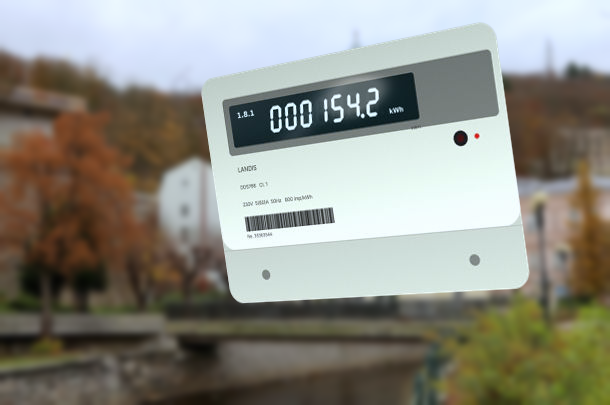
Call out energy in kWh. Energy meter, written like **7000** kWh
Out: **154.2** kWh
